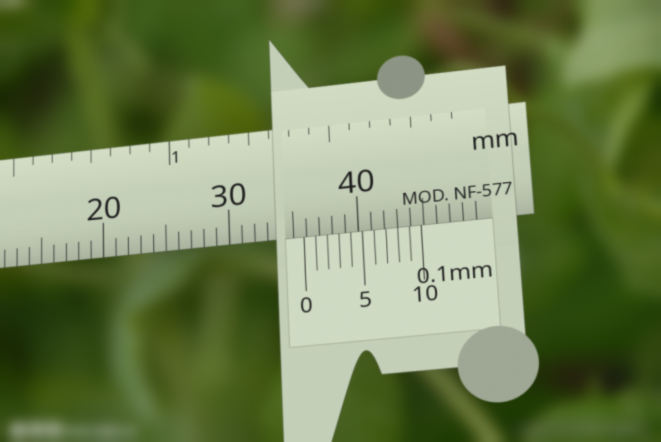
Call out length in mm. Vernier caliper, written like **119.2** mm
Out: **35.8** mm
